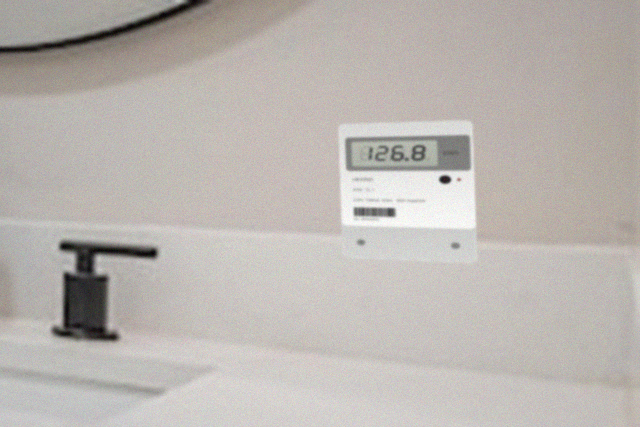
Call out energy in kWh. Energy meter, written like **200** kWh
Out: **126.8** kWh
